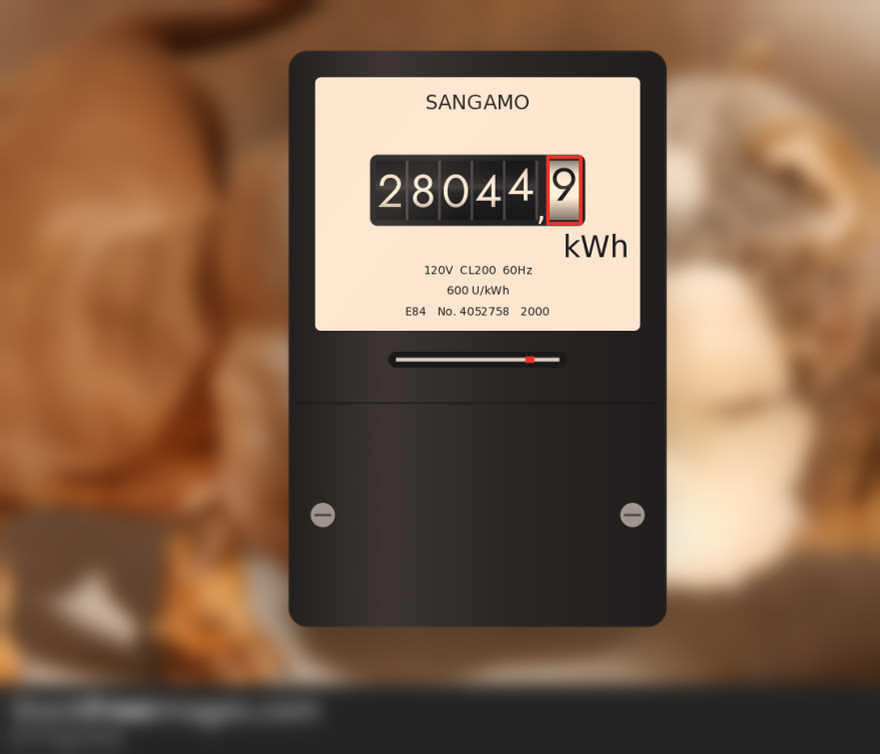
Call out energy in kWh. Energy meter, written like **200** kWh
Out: **28044.9** kWh
